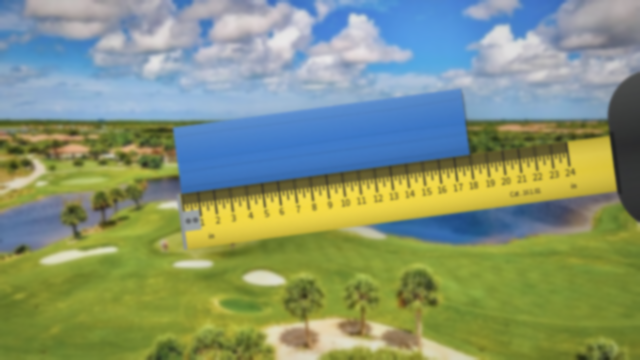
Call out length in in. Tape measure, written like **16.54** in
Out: **18** in
